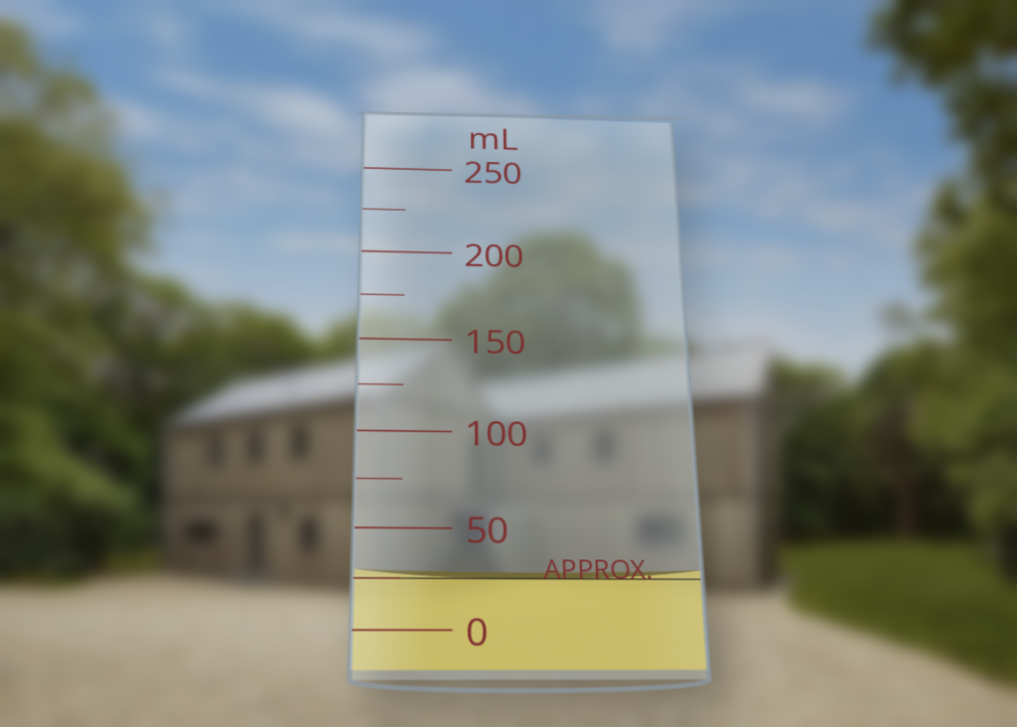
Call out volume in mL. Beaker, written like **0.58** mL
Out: **25** mL
